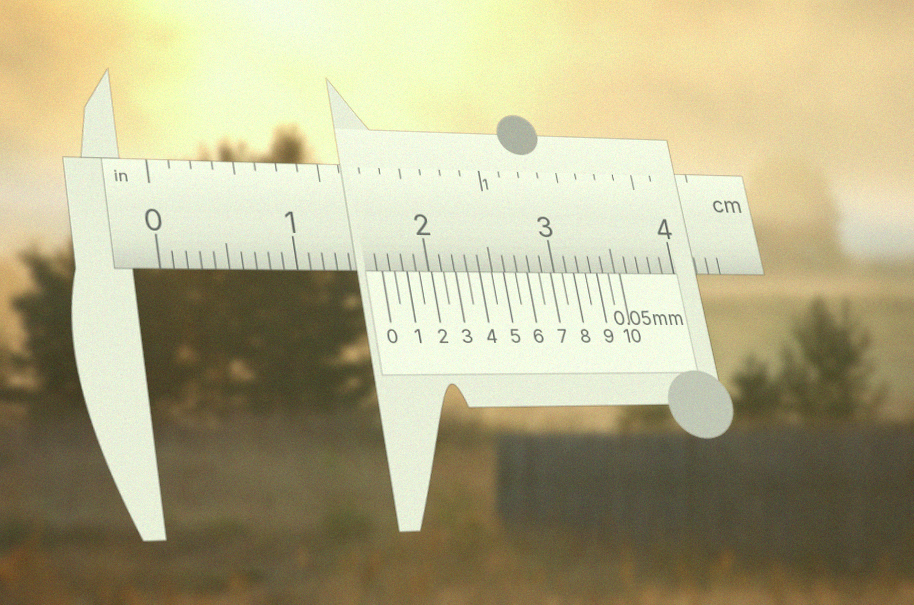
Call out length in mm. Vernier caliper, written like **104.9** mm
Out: **16.4** mm
